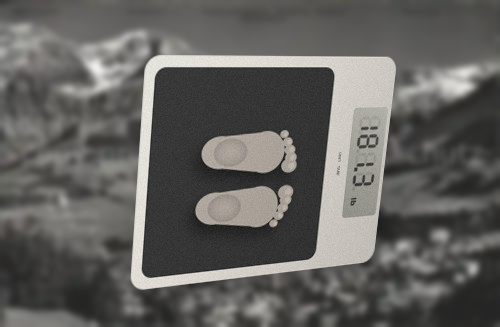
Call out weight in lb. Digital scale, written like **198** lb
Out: **181.3** lb
